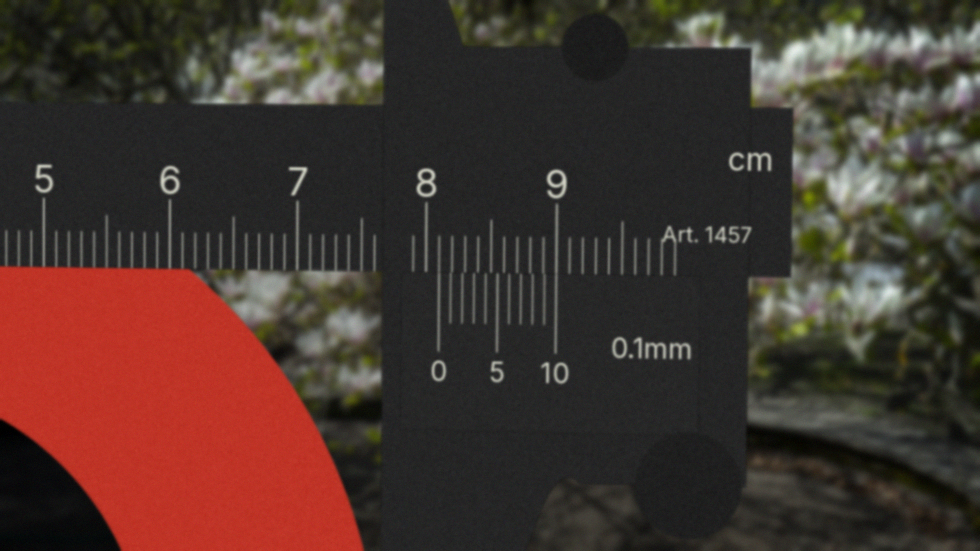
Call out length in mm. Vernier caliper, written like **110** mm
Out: **81.0** mm
